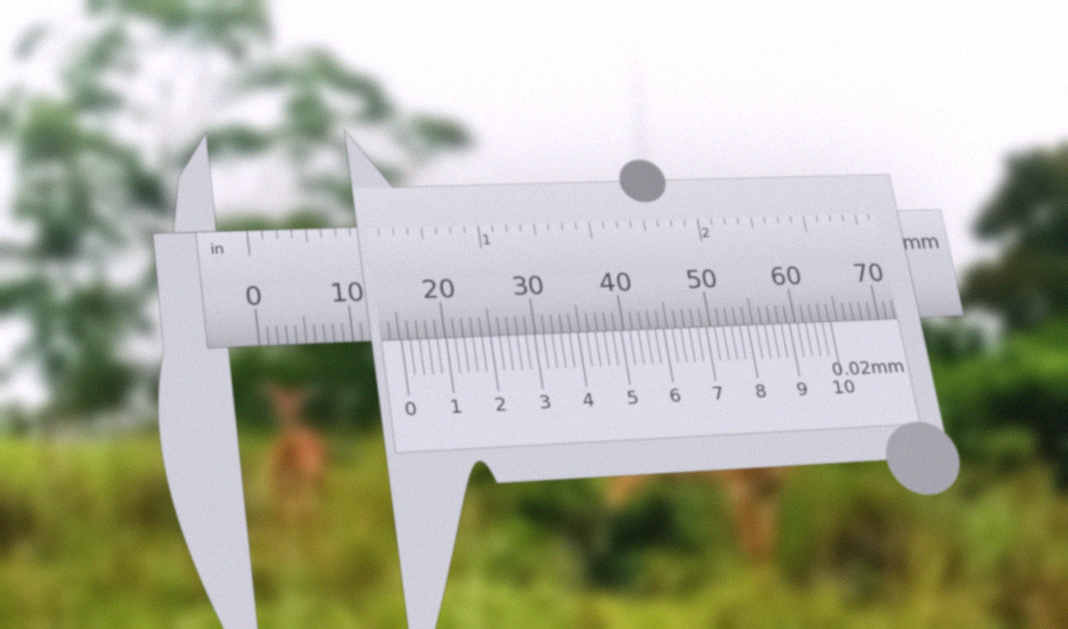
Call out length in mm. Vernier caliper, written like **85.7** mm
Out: **15.2** mm
